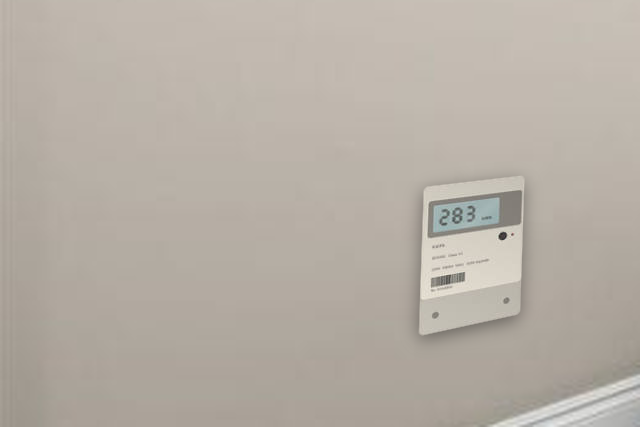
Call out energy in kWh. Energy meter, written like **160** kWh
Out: **283** kWh
